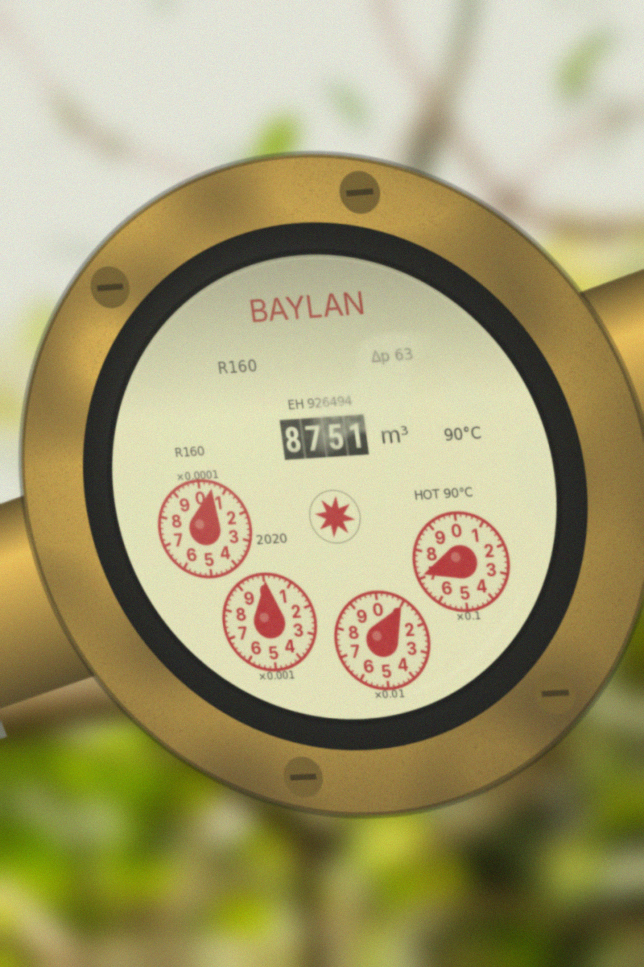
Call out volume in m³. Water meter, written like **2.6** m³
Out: **8751.7100** m³
